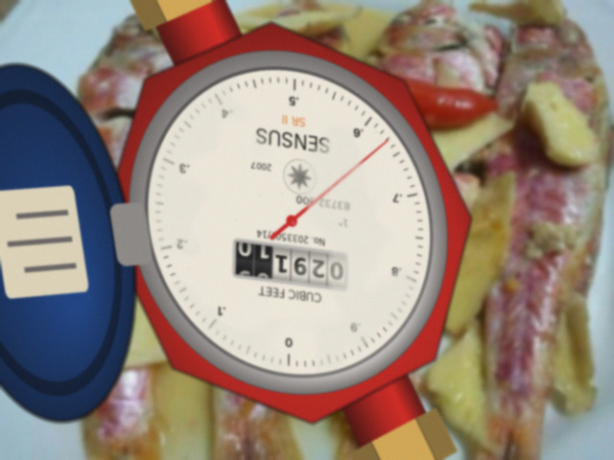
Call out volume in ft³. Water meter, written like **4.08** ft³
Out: **29109.63** ft³
